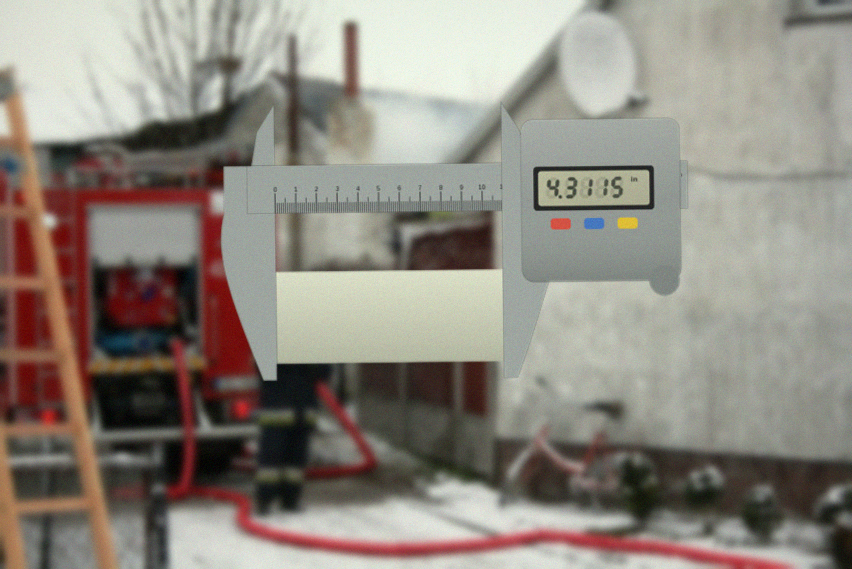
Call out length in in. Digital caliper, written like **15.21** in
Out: **4.3115** in
